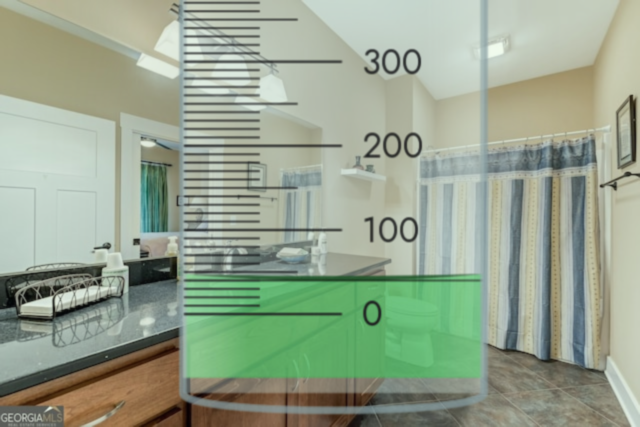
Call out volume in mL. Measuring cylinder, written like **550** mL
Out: **40** mL
